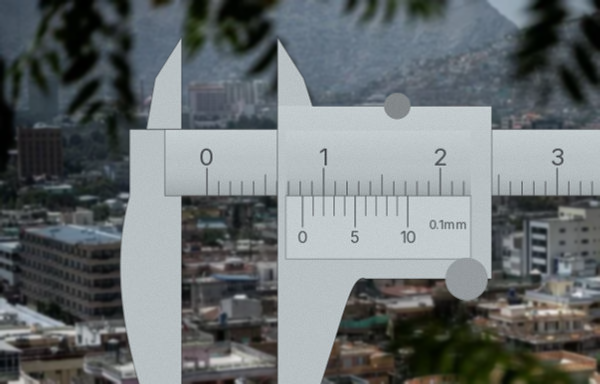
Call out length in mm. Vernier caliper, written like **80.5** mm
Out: **8.2** mm
